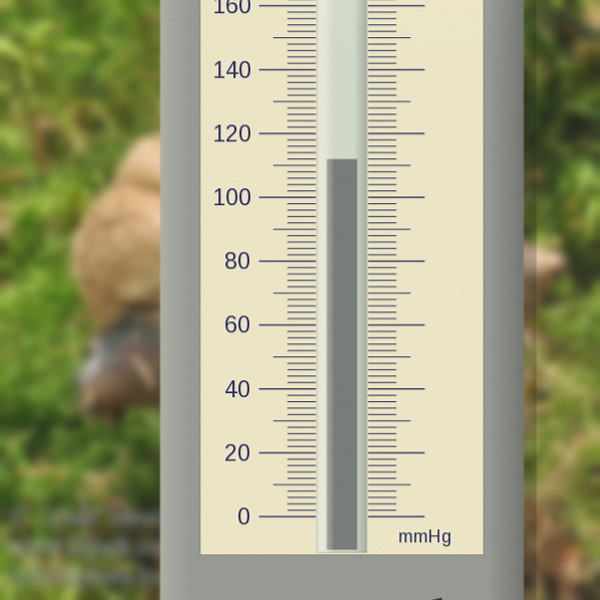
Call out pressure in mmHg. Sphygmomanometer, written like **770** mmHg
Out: **112** mmHg
